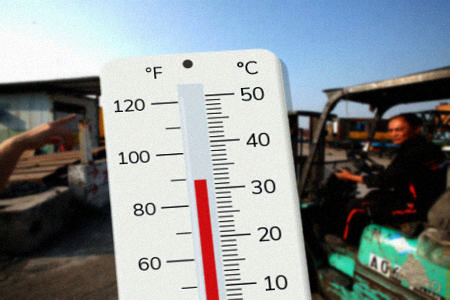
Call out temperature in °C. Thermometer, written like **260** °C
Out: **32** °C
